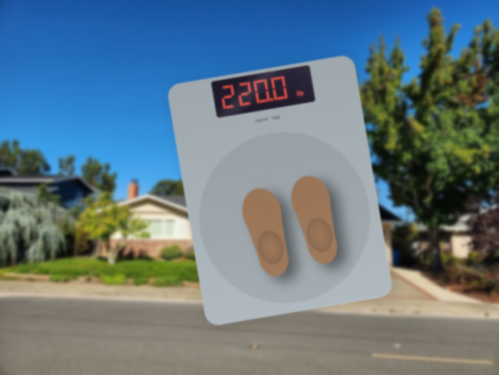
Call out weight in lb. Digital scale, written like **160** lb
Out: **220.0** lb
